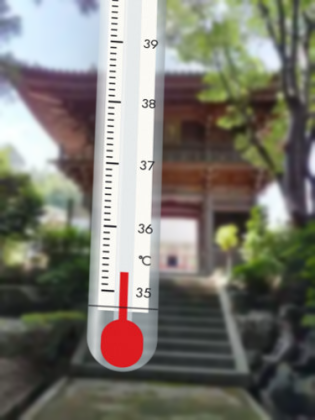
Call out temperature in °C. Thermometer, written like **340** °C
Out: **35.3** °C
